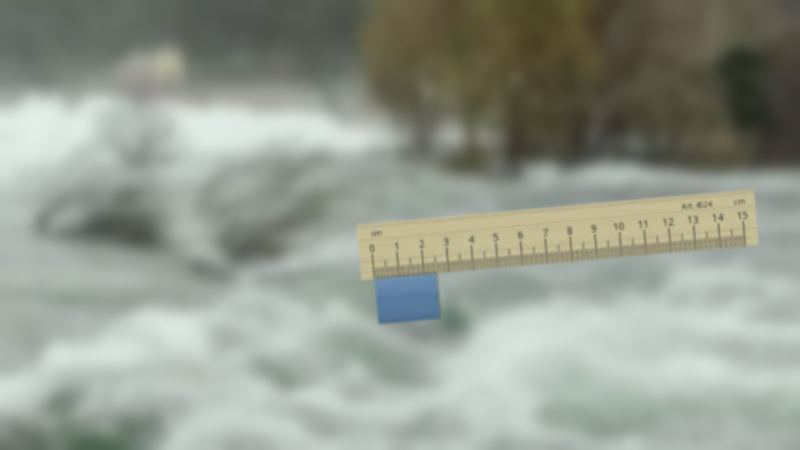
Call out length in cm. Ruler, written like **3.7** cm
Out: **2.5** cm
